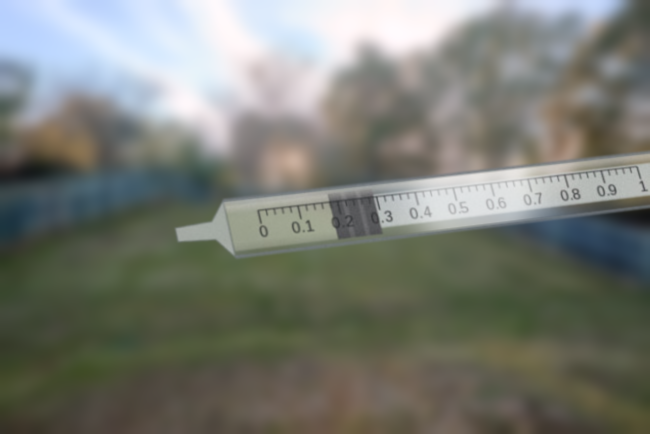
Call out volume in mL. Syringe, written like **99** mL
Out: **0.18** mL
